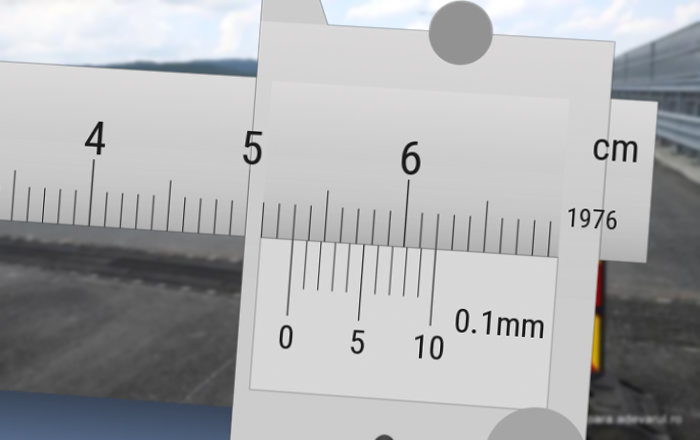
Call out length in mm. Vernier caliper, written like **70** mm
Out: **53.0** mm
